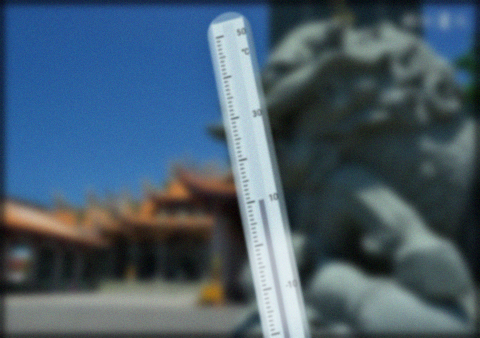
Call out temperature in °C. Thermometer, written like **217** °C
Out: **10** °C
